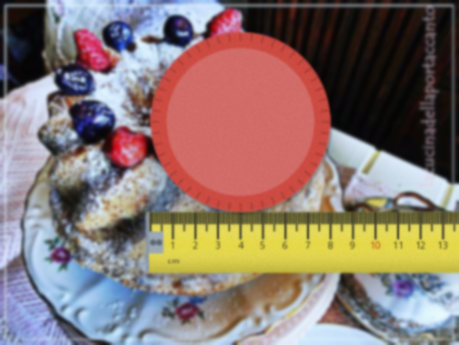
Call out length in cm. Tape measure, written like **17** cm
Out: **8** cm
